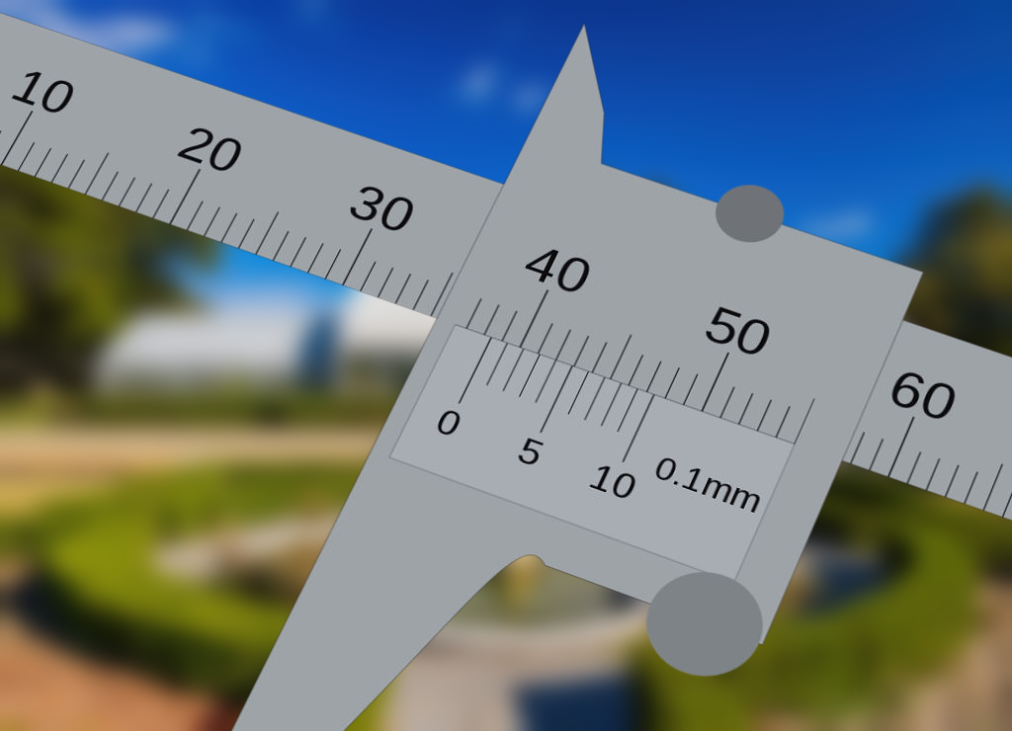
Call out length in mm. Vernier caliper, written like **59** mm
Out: **38.4** mm
